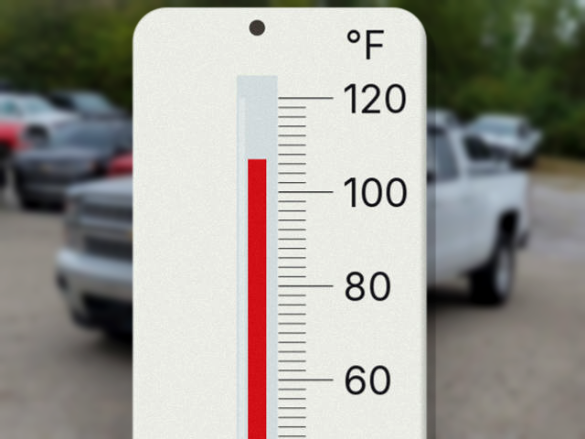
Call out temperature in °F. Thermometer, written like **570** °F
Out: **107** °F
